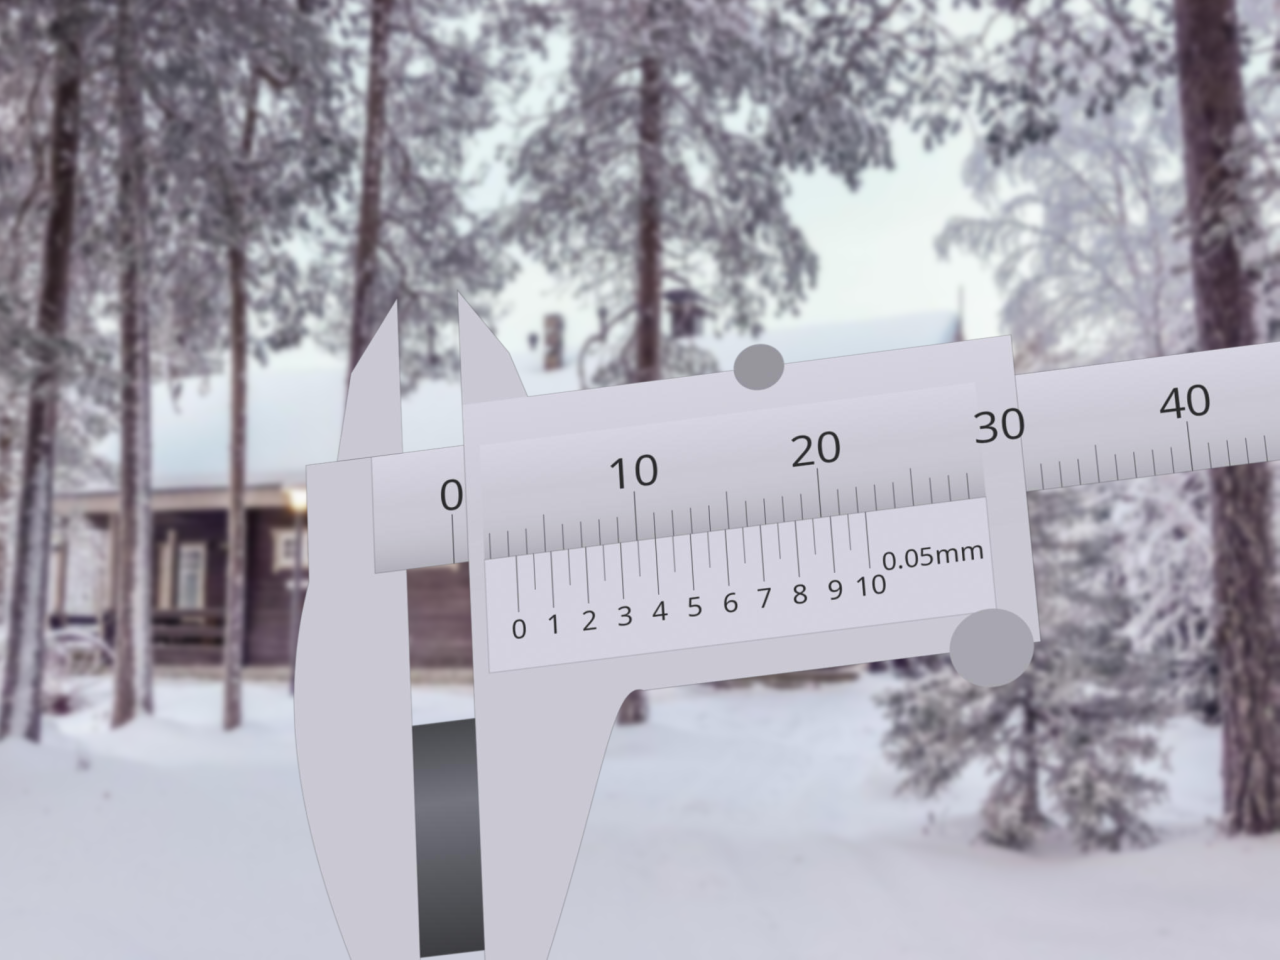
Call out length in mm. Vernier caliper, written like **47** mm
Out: **3.4** mm
